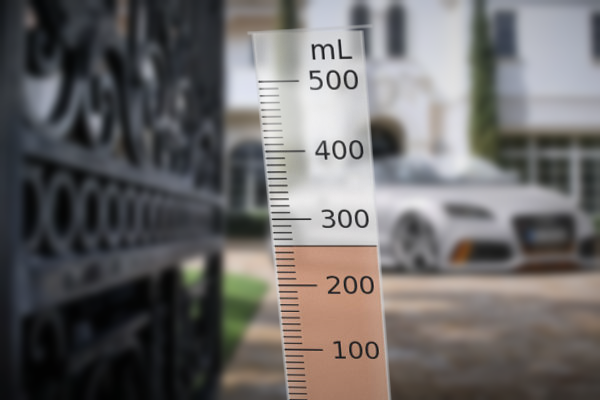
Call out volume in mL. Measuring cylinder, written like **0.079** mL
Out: **260** mL
